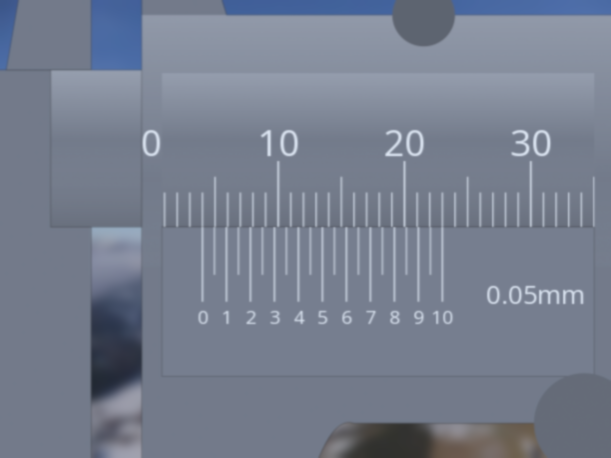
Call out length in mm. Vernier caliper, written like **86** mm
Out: **4.0** mm
